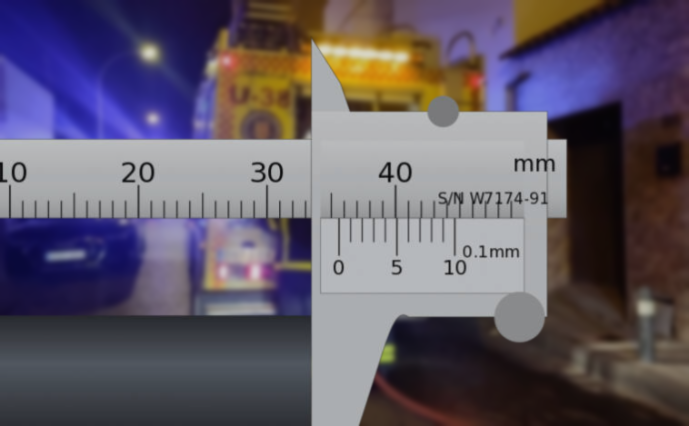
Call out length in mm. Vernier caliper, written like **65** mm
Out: **35.6** mm
